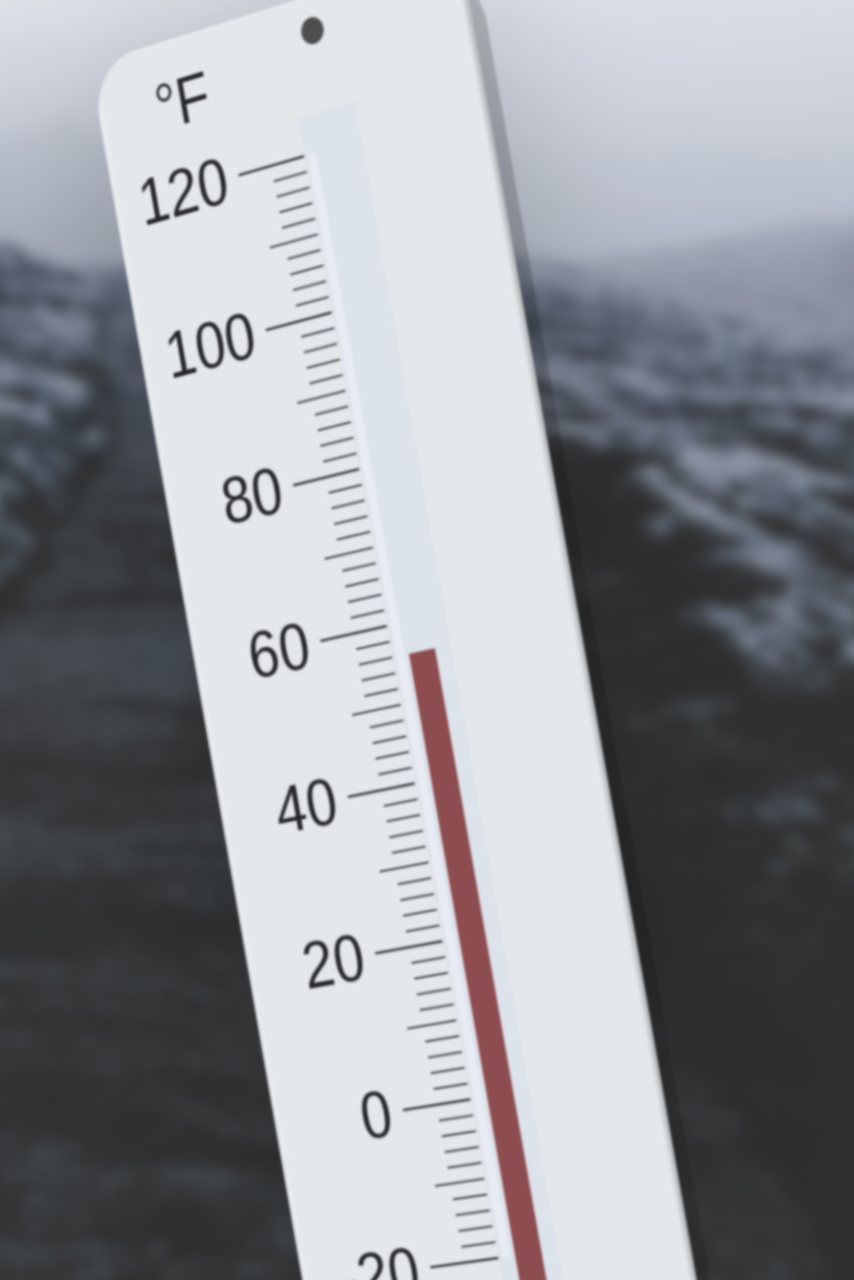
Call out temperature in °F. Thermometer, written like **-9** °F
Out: **56** °F
